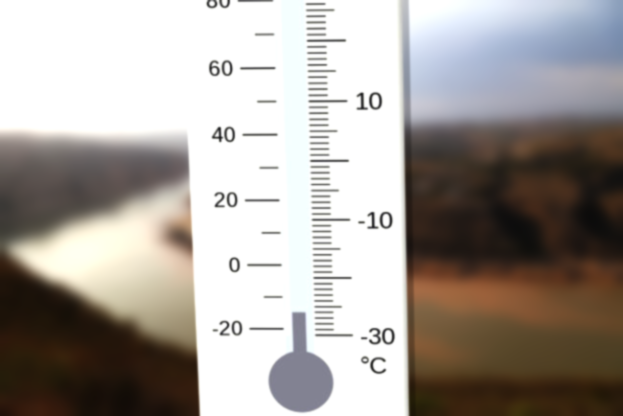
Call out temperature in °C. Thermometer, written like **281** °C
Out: **-26** °C
